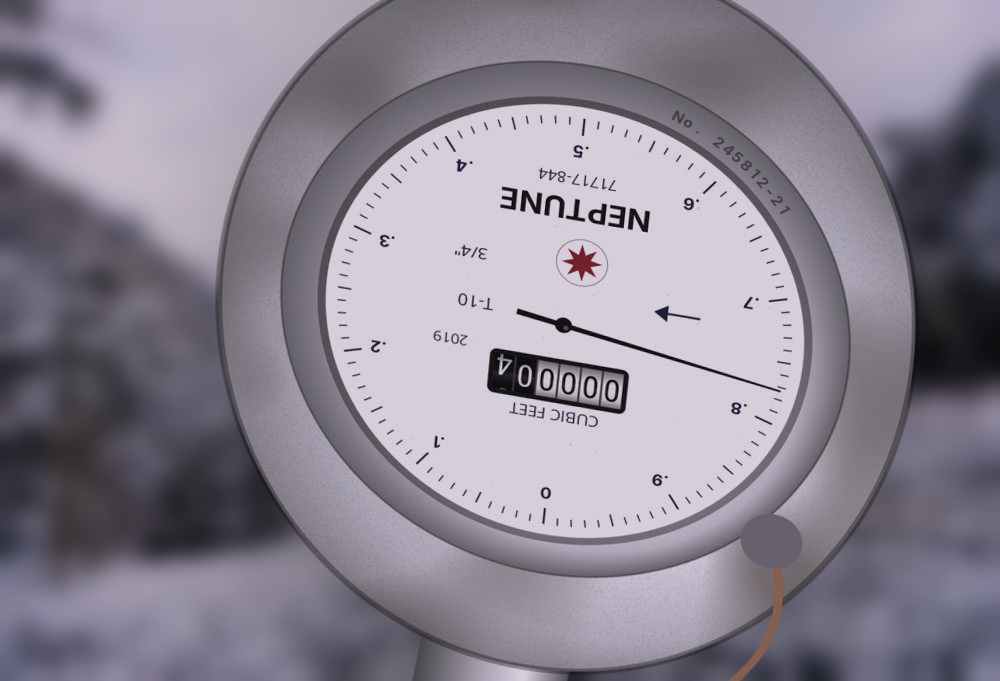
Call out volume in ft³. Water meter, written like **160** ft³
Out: **3.77** ft³
